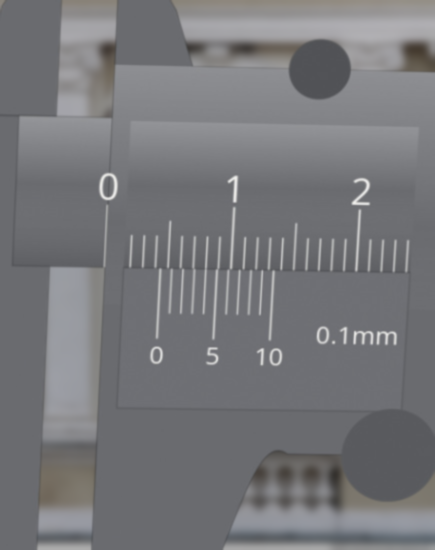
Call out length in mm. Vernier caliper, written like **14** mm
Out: **4.4** mm
